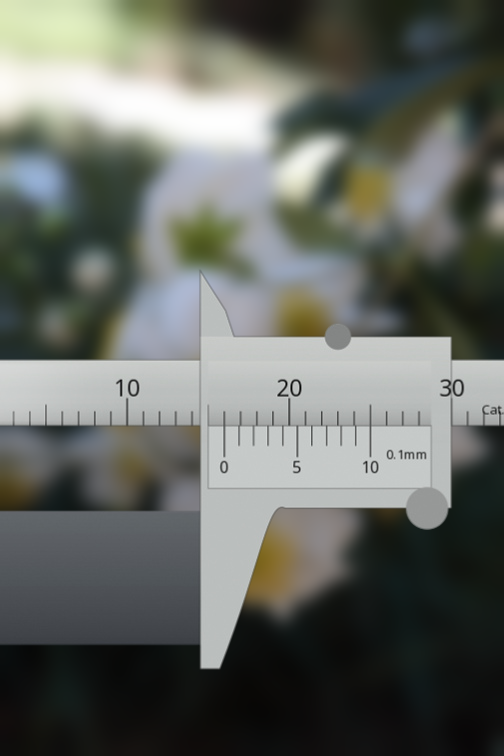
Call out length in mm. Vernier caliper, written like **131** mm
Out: **16.0** mm
